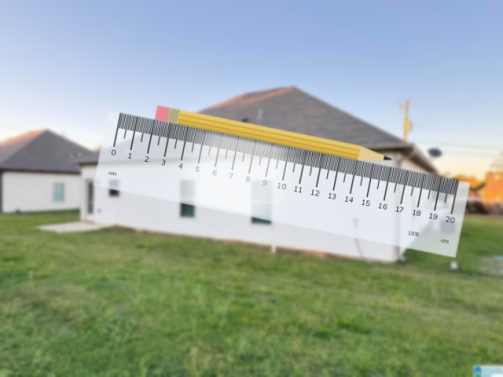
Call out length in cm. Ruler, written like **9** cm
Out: **14** cm
